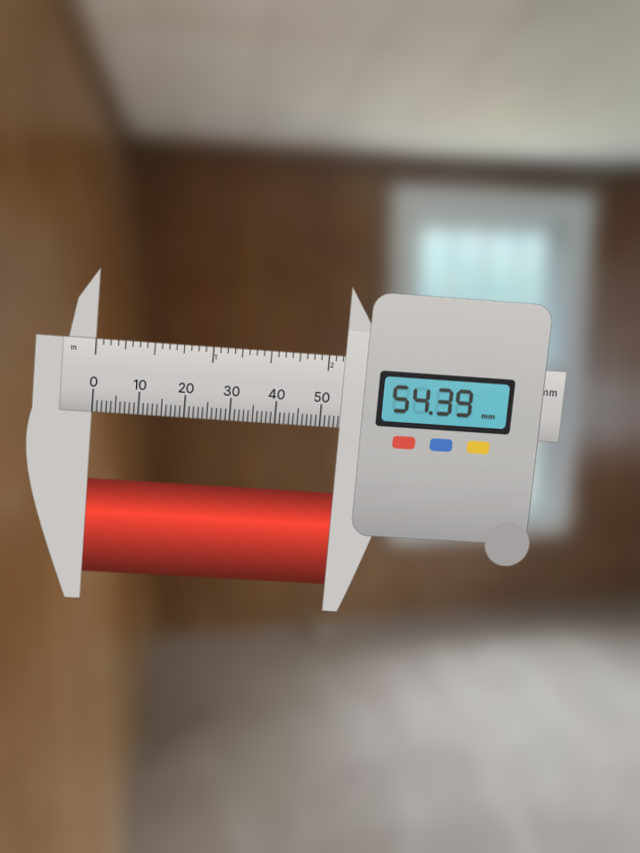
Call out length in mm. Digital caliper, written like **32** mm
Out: **54.39** mm
